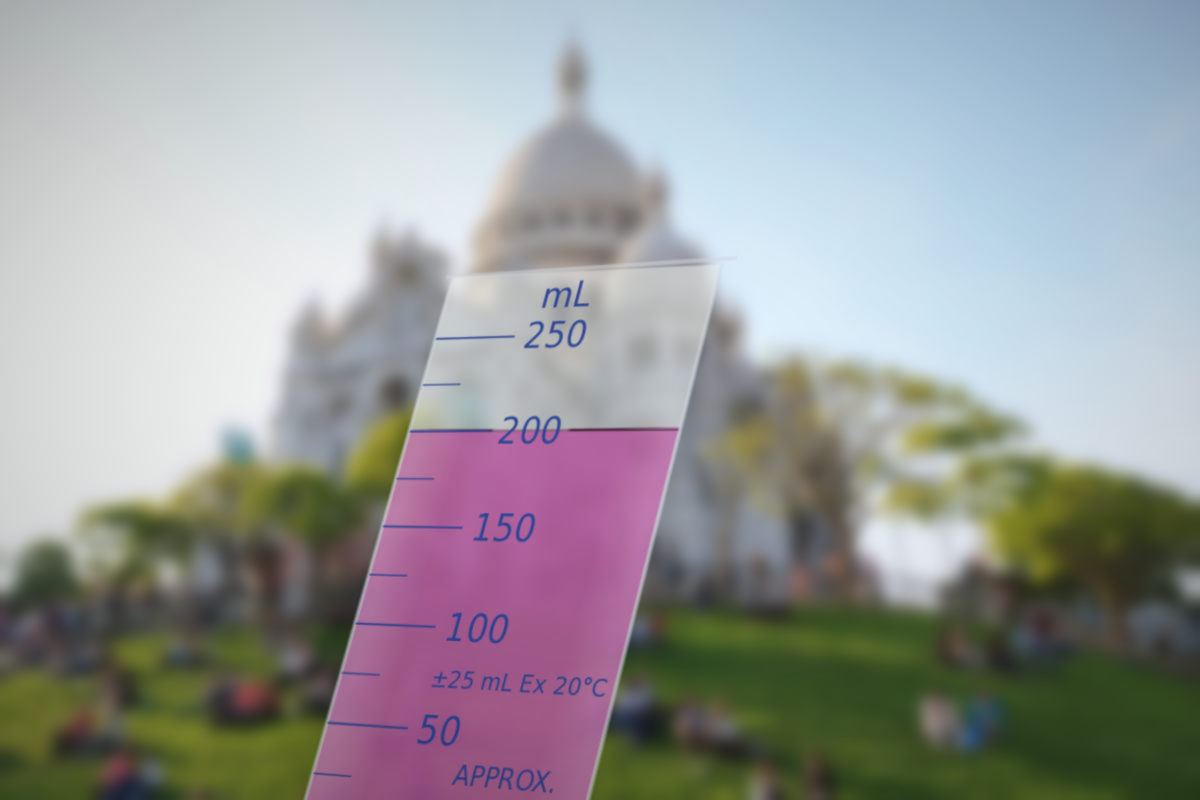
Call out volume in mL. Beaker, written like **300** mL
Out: **200** mL
